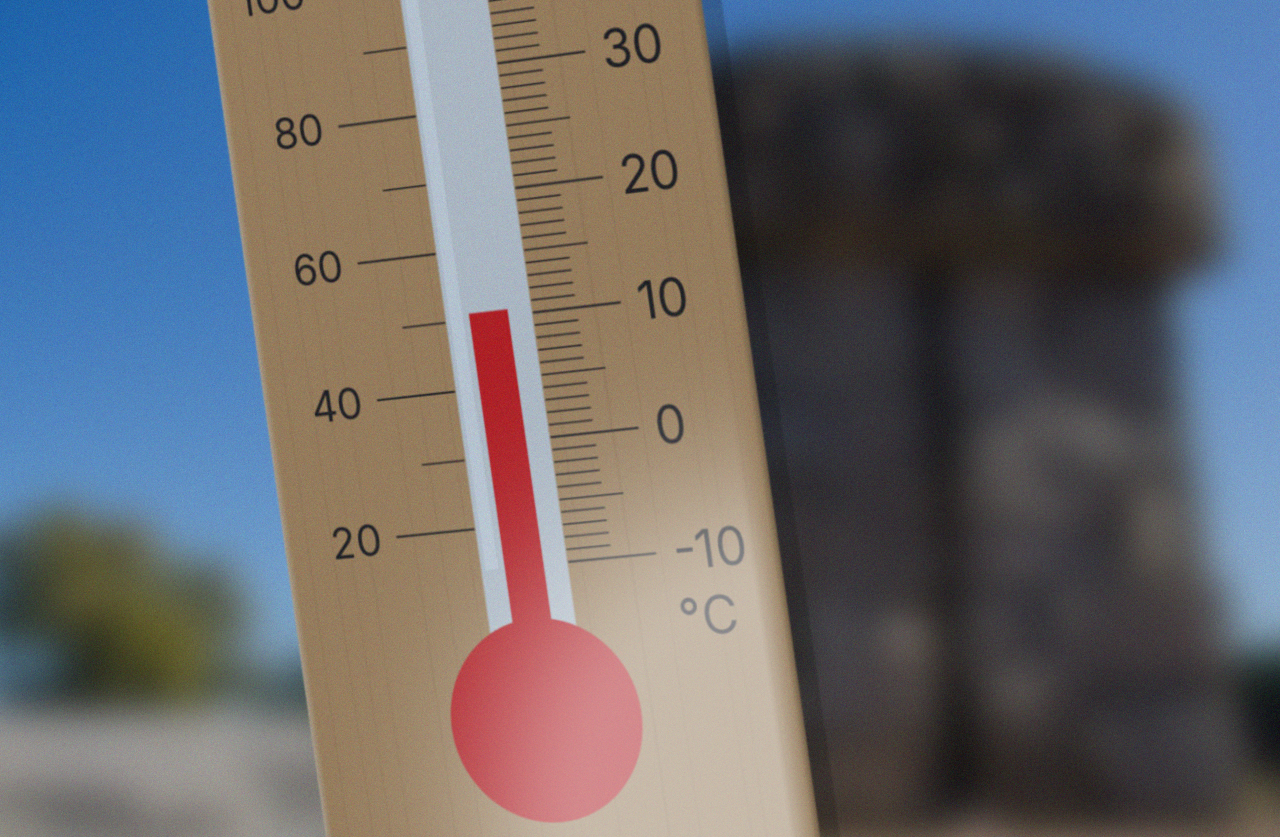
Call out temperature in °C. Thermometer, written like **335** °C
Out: **10.5** °C
